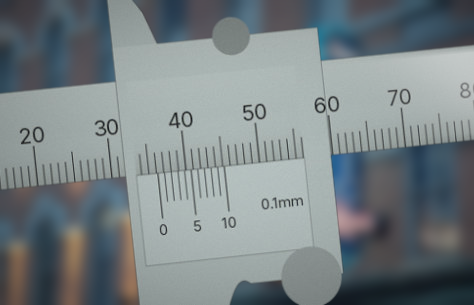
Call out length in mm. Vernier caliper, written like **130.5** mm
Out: **36.2** mm
